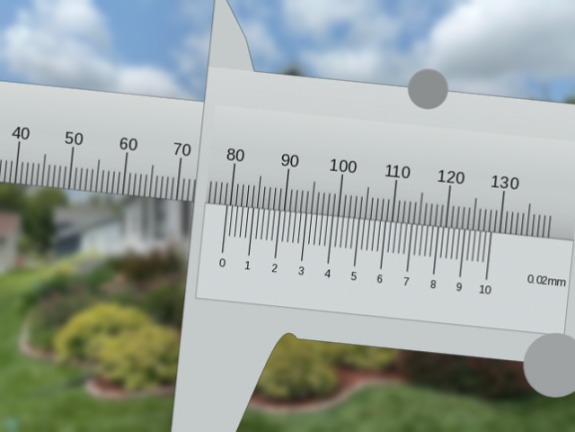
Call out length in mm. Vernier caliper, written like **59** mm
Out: **79.4** mm
